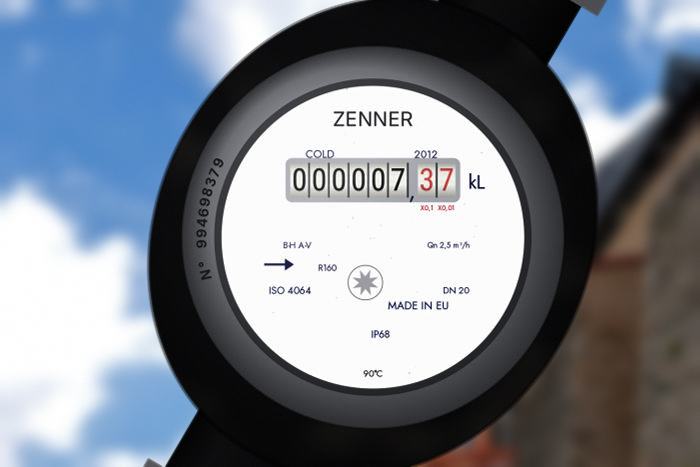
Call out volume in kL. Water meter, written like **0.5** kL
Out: **7.37** kL
